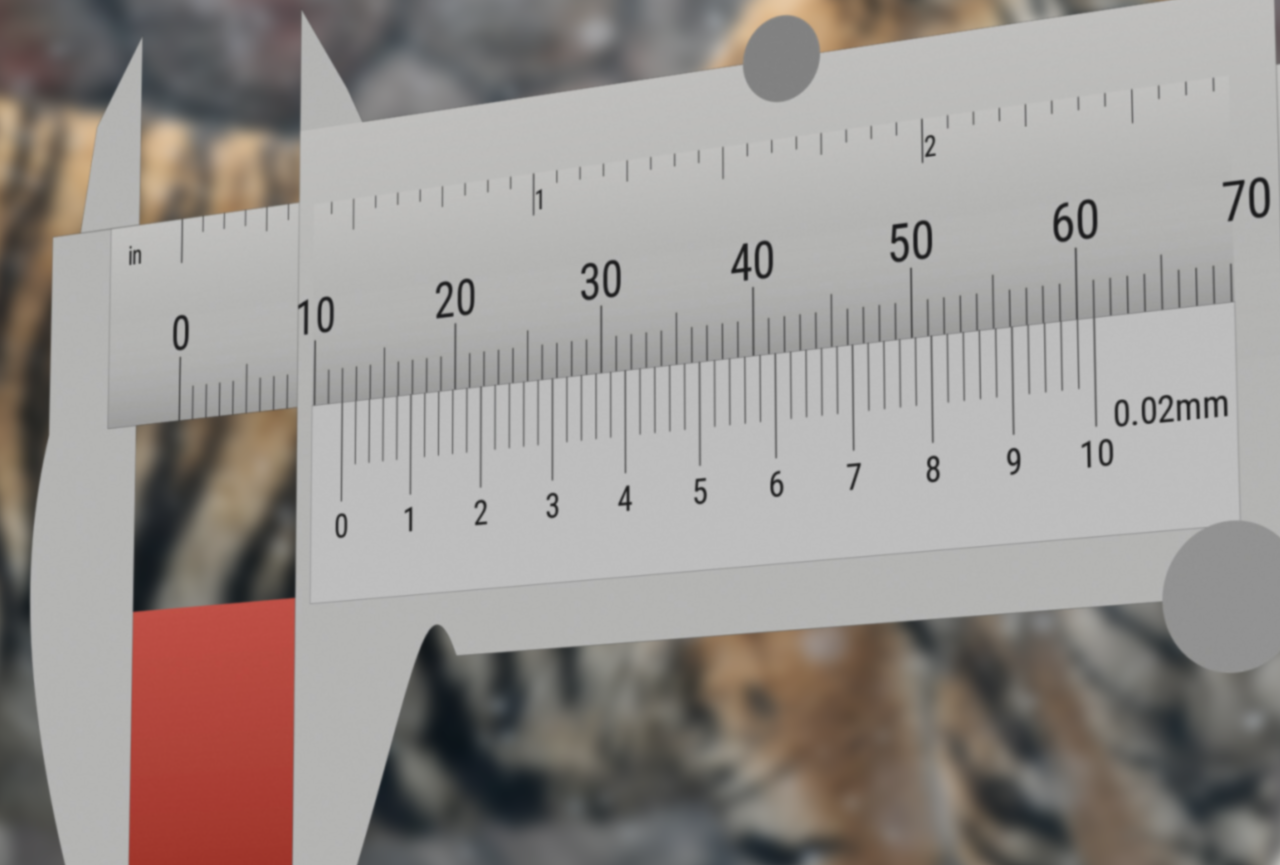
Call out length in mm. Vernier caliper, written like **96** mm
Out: **12.0** mm
